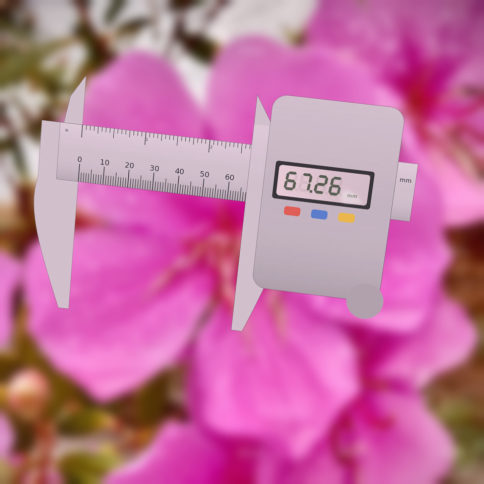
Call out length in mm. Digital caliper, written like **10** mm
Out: **67.26** mm
